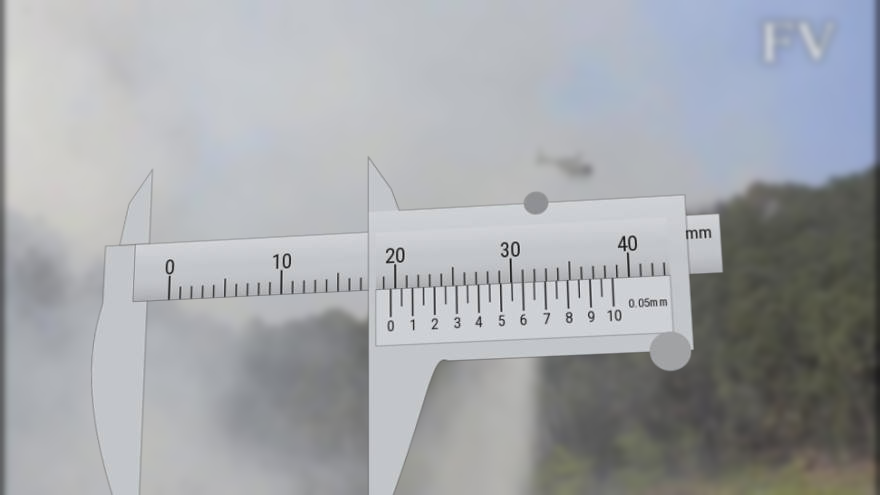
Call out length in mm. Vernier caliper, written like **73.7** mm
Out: **19.6** mm
